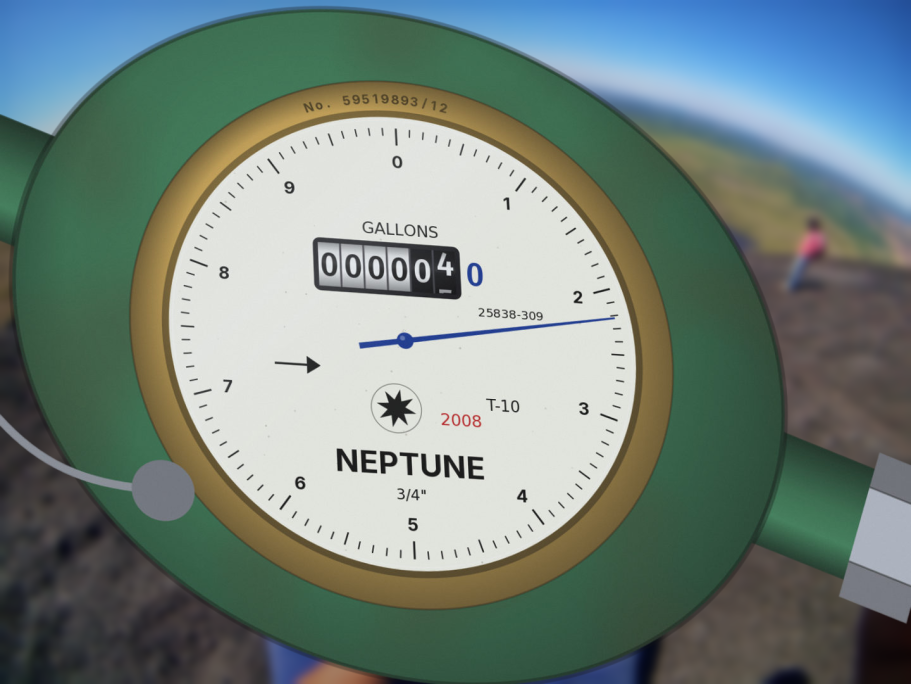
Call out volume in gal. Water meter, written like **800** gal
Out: **42.2** gal
